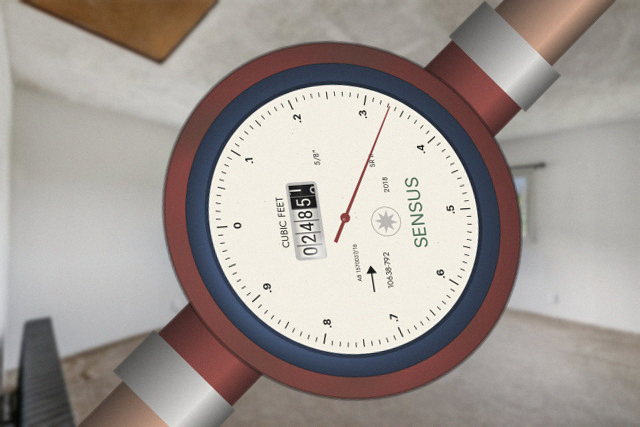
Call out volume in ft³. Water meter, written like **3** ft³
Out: **24851.33** ft³
